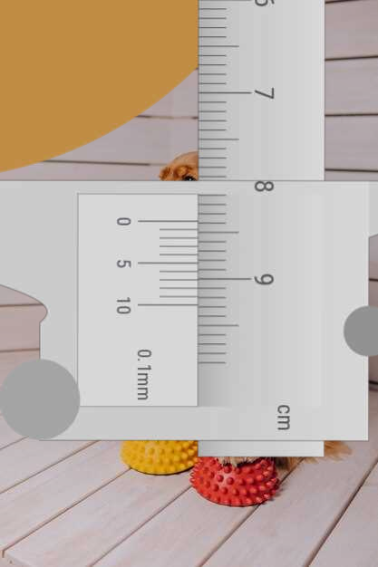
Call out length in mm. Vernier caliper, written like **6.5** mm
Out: **83.8** mm
